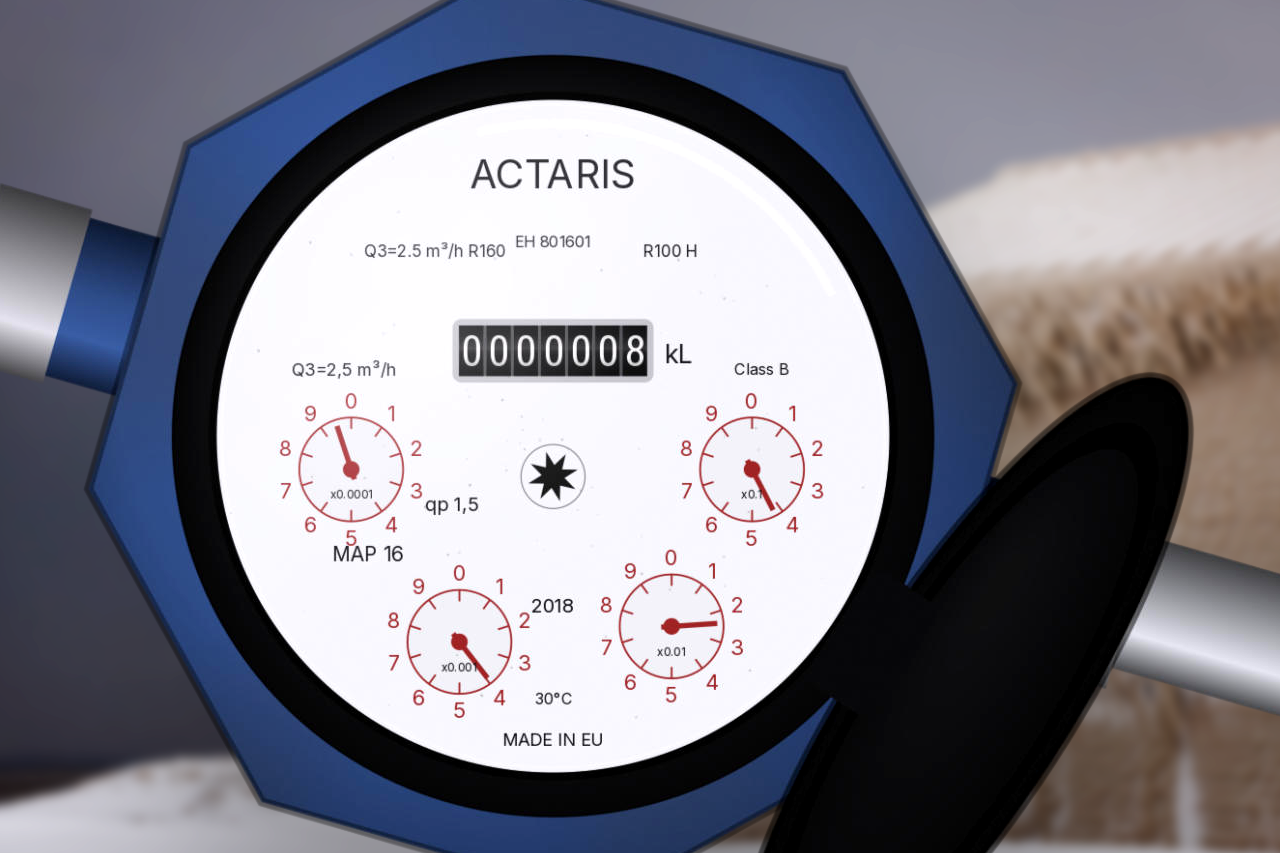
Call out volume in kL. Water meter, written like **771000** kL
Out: **8.4239** kL
